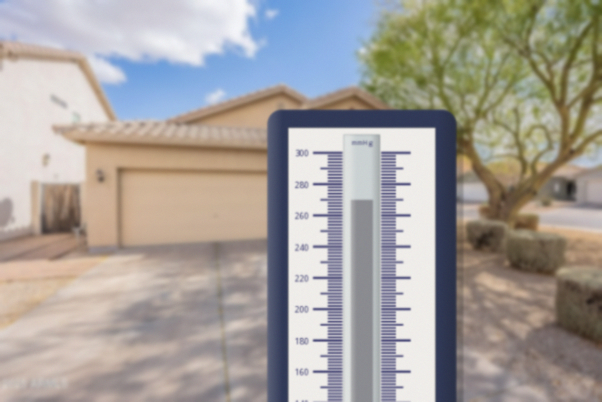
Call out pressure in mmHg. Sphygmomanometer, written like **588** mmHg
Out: **270** mmHg
